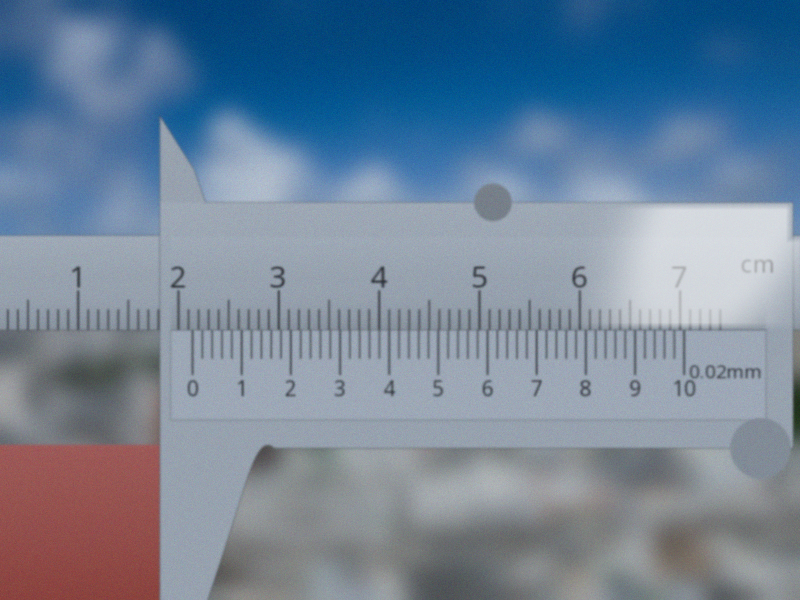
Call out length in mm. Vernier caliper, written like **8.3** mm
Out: **21.4** mm
